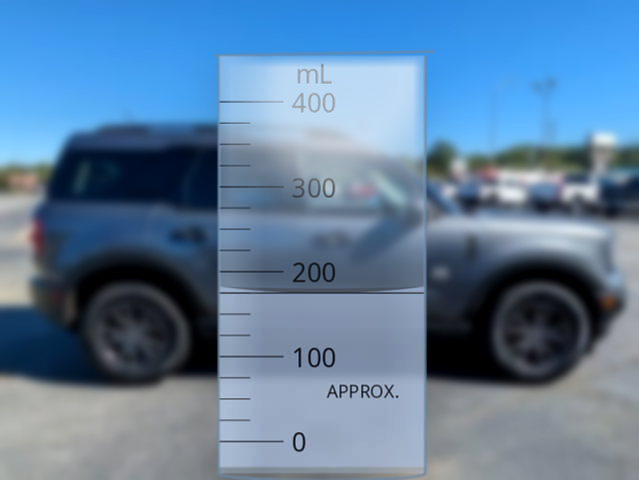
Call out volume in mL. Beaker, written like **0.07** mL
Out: **175** mL
